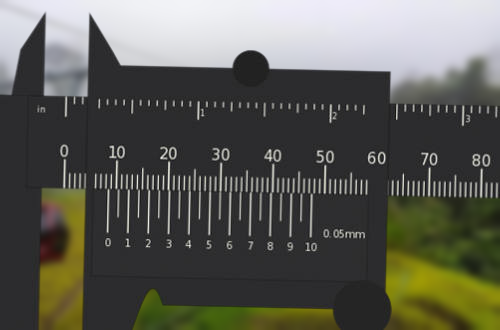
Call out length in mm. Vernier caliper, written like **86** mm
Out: **8.5** mm
